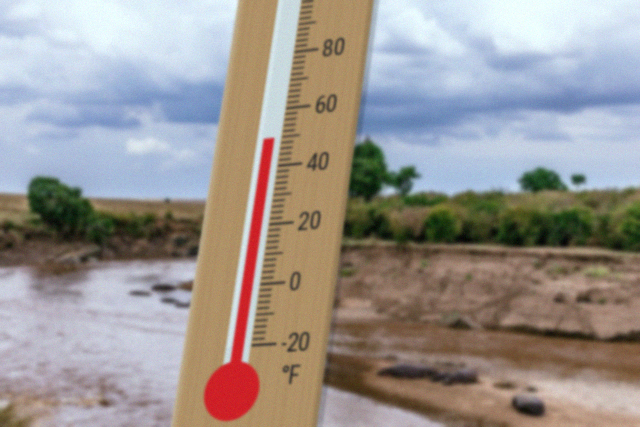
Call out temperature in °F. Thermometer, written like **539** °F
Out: **50** °F
